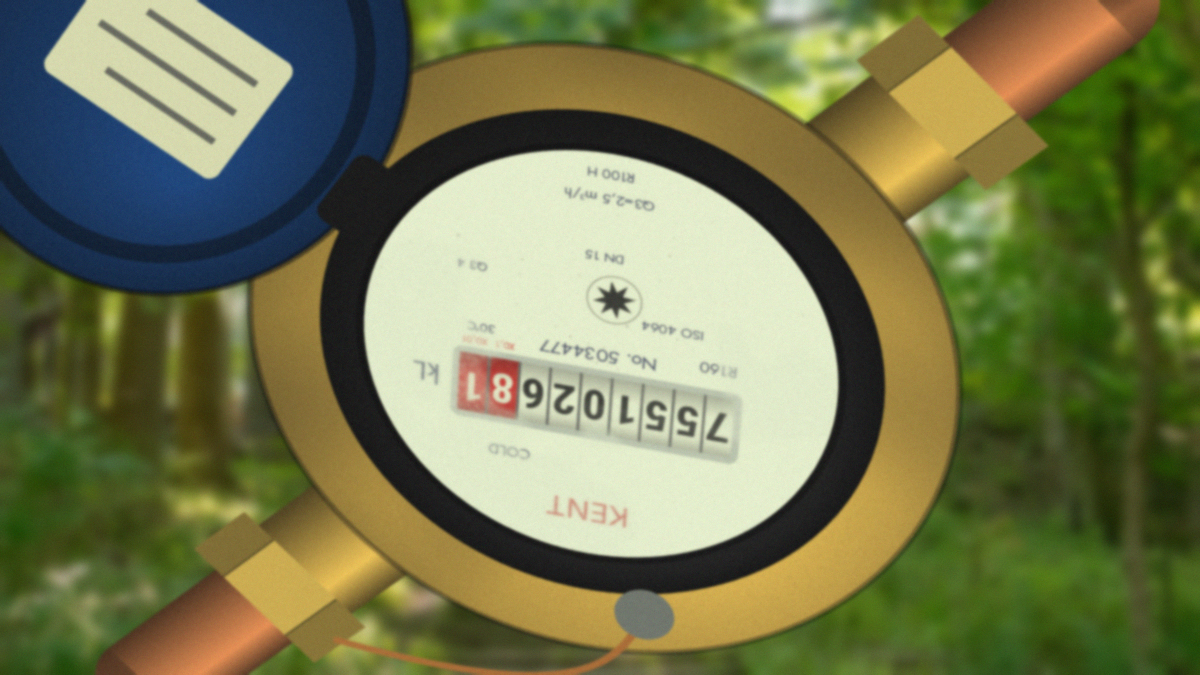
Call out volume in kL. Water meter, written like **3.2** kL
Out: **7551026.81** kL
